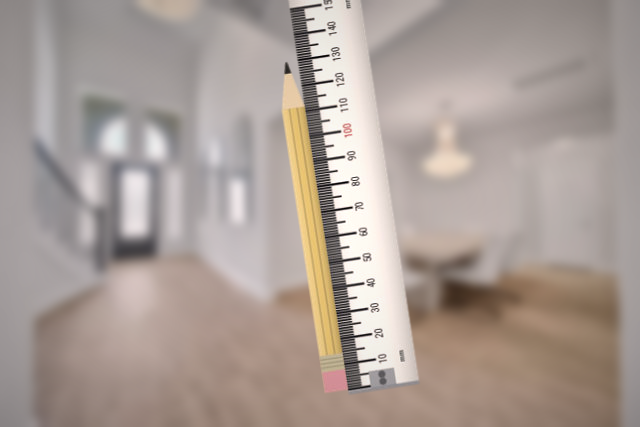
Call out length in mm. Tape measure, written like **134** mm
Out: **130** mm
